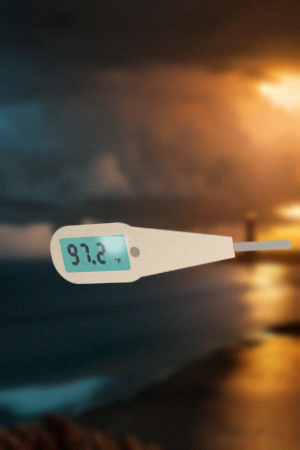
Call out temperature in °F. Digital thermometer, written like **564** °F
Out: **97.2** °F
